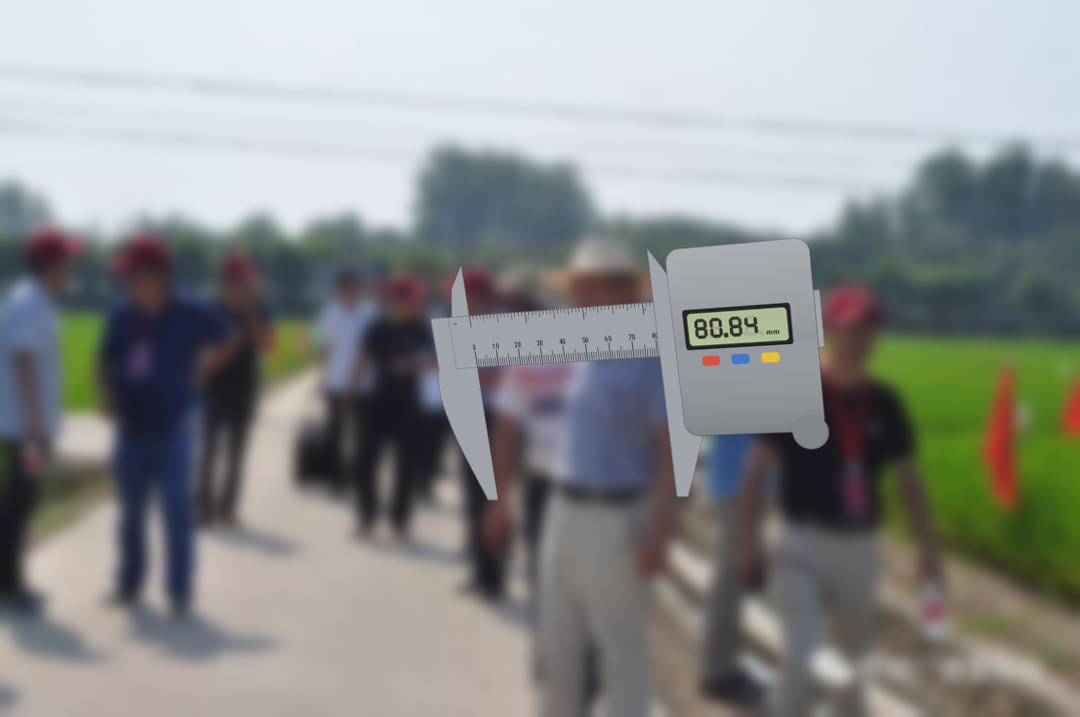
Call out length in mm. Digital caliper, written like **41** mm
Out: **80.84** mm
